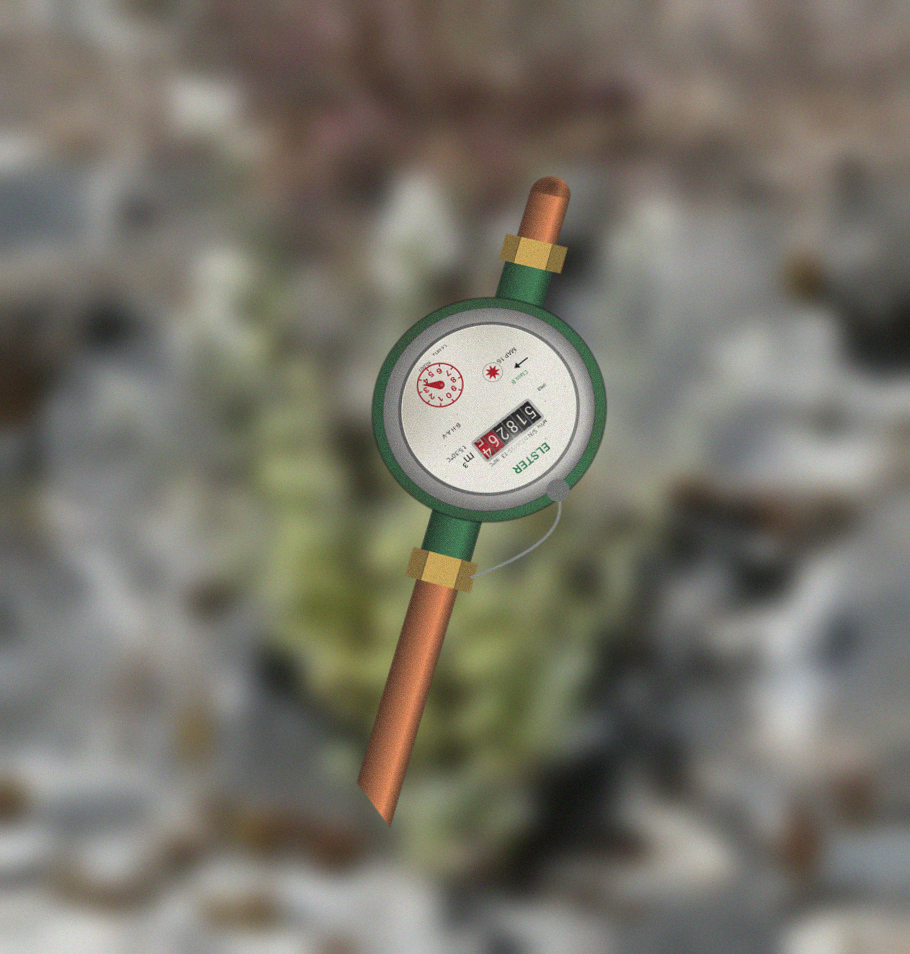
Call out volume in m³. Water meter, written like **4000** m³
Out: **5182.643** m³
